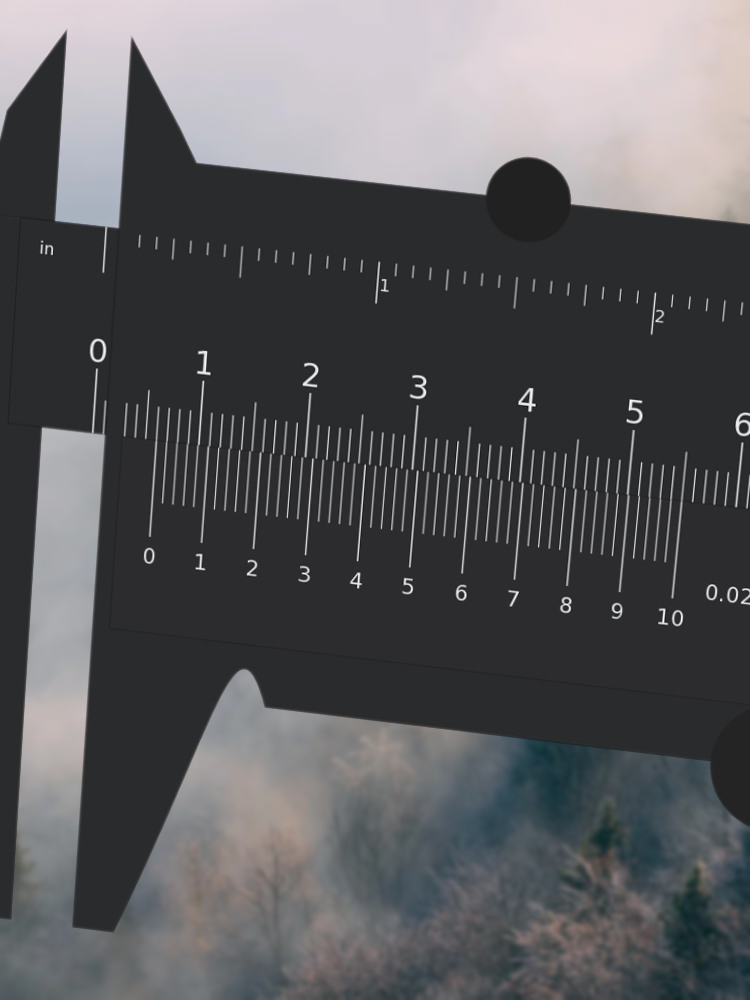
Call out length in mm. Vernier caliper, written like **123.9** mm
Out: **6.0** mm
